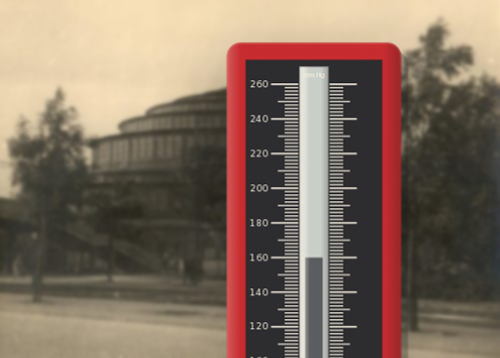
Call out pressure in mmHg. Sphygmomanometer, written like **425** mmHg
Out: **160** mmHg
